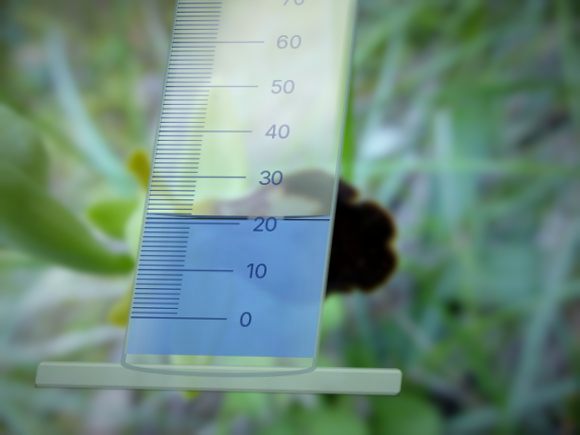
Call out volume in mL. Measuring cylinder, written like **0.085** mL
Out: **21** mL
